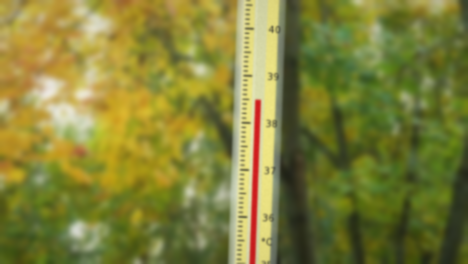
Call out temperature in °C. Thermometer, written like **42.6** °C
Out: **38.5** °C
